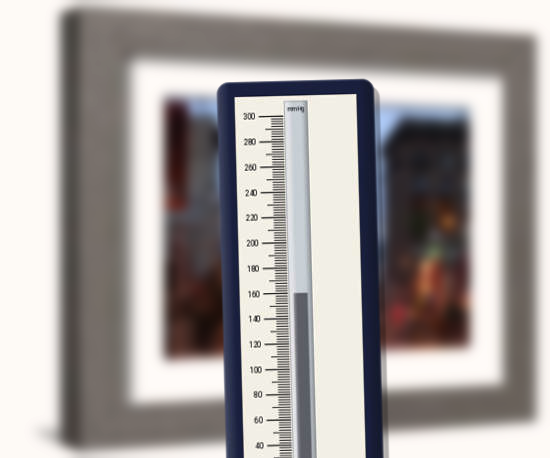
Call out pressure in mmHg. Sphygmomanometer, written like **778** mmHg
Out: **160** mmHg
